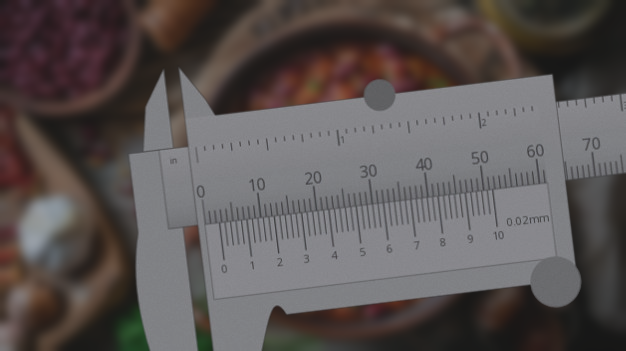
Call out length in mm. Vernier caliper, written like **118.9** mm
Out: **2.6** mm
